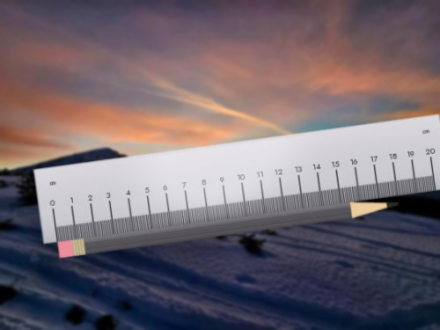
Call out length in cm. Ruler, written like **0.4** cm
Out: **18** cm
